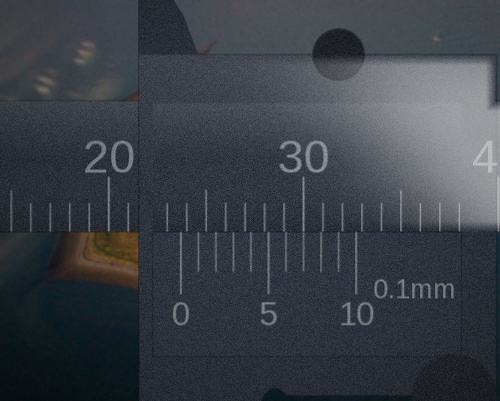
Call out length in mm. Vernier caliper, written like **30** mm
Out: **23.7** mm
